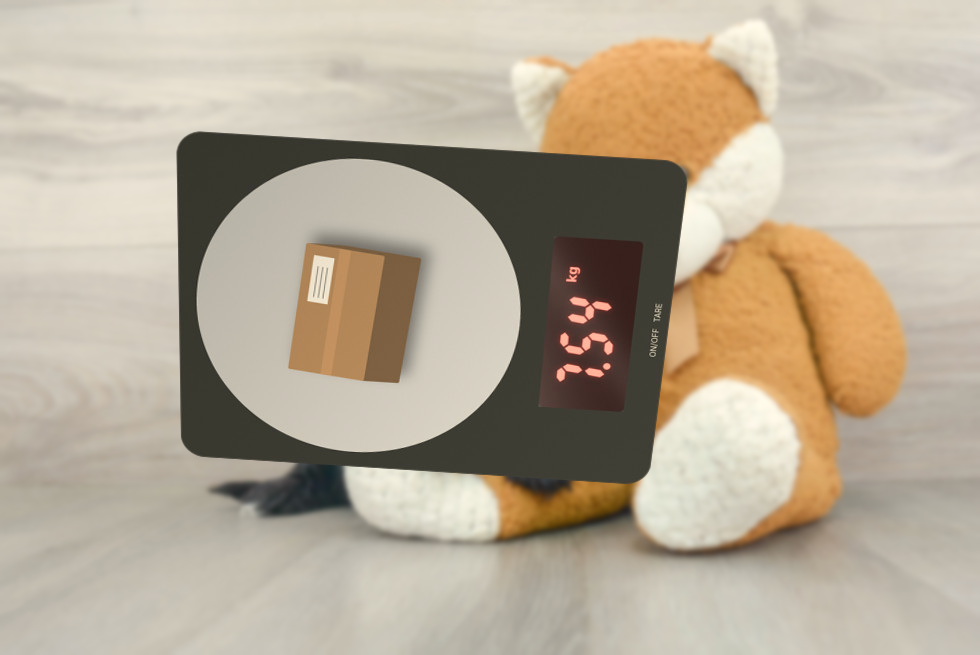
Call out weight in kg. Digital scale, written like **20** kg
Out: **7.54** kg
